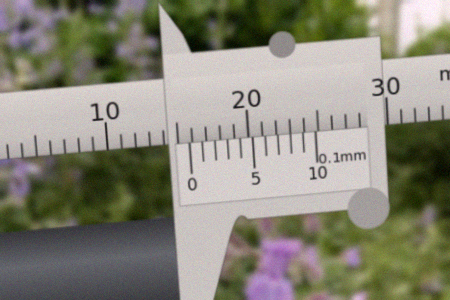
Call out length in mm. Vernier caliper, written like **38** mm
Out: **15.8** mm
